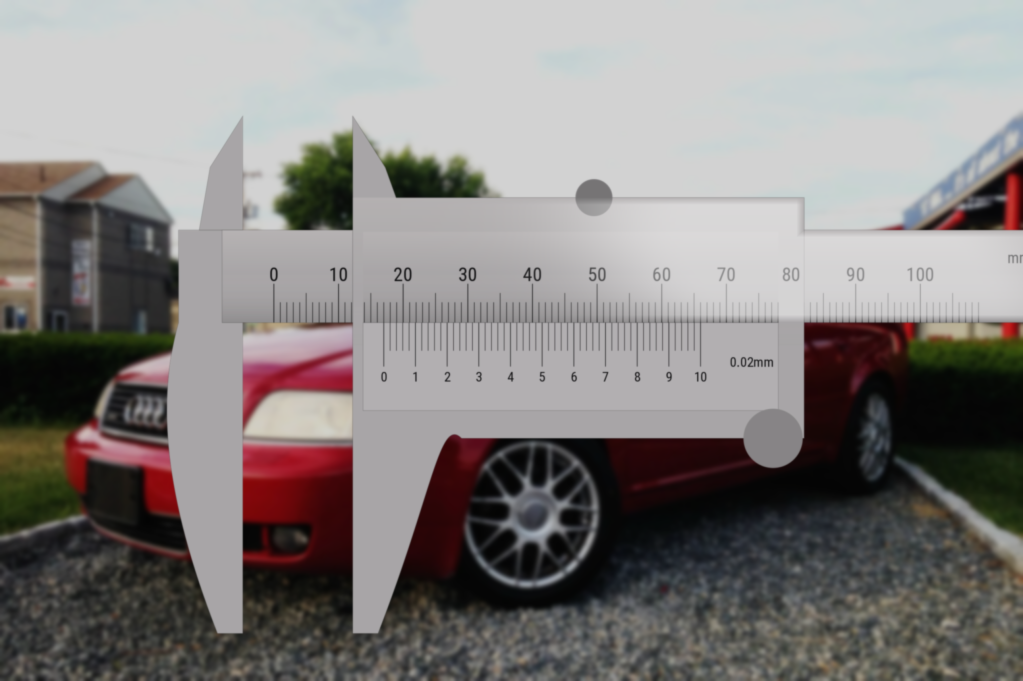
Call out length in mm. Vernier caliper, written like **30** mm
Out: **17.0** mm
